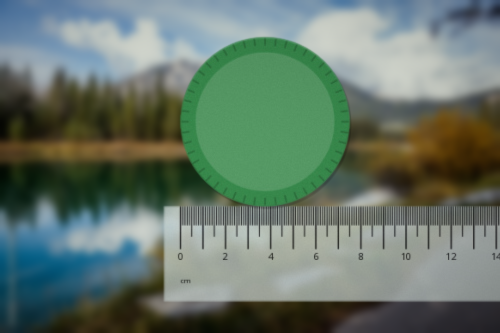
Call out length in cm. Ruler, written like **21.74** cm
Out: **7.5** cm
